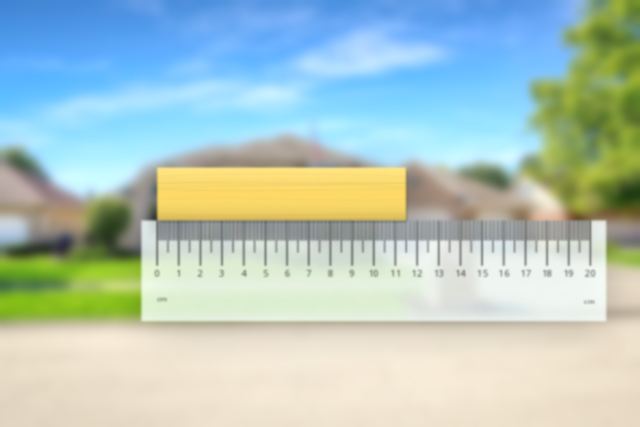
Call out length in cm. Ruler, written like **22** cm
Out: **11.5** cm
